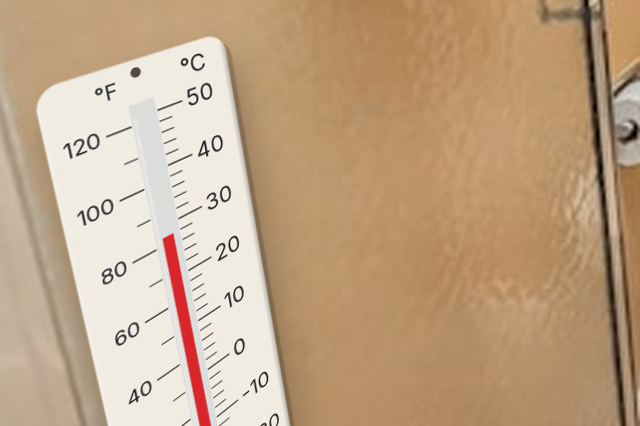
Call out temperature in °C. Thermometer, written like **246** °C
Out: **28** °C
